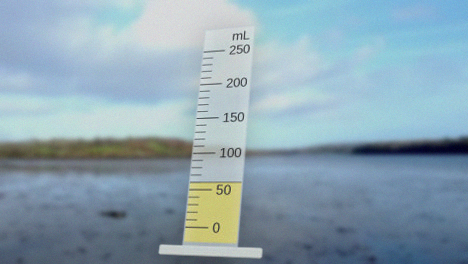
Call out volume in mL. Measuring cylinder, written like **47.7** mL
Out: **60** mL
